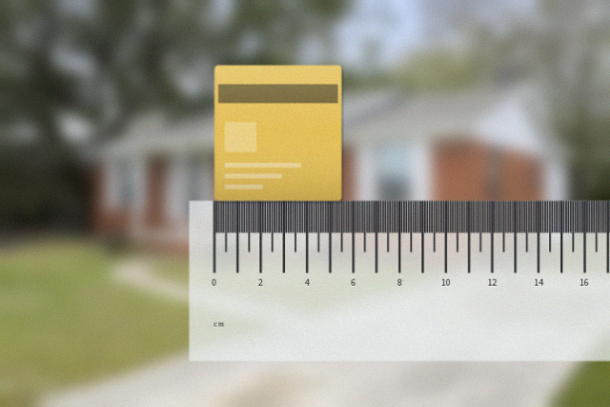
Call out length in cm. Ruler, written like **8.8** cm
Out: **5.5** cm
